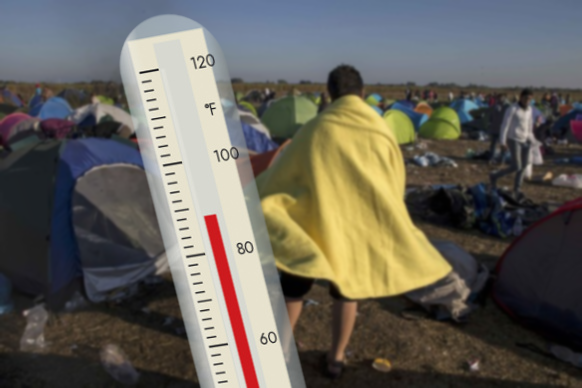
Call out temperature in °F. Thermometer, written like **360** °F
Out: **88** °F
